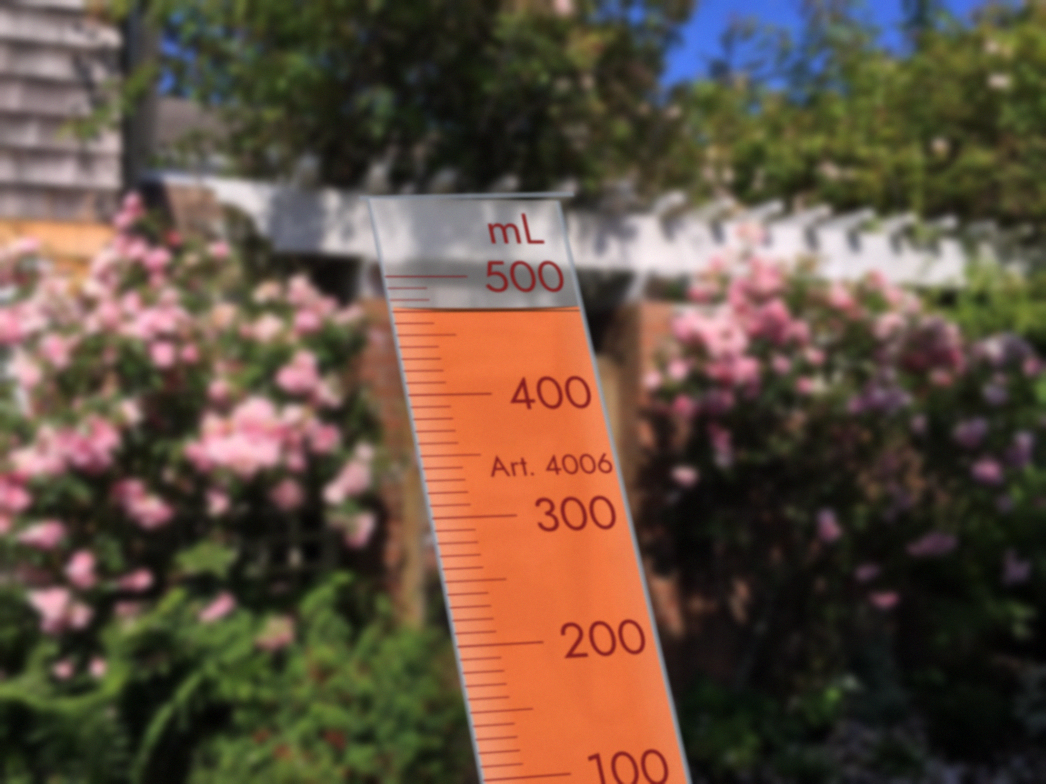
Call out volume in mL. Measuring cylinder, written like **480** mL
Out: **470** mL
